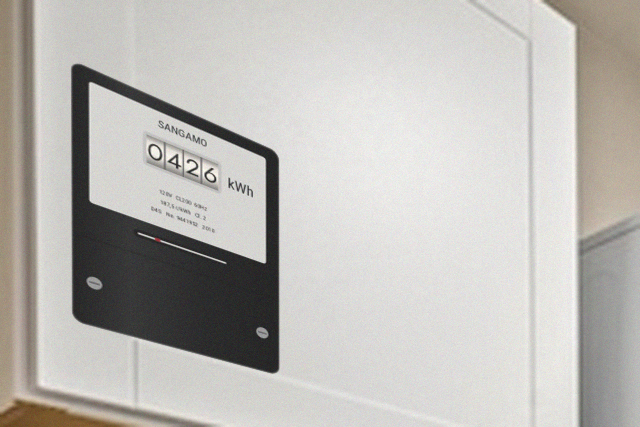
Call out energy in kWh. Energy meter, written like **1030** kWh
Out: **426** kWh
